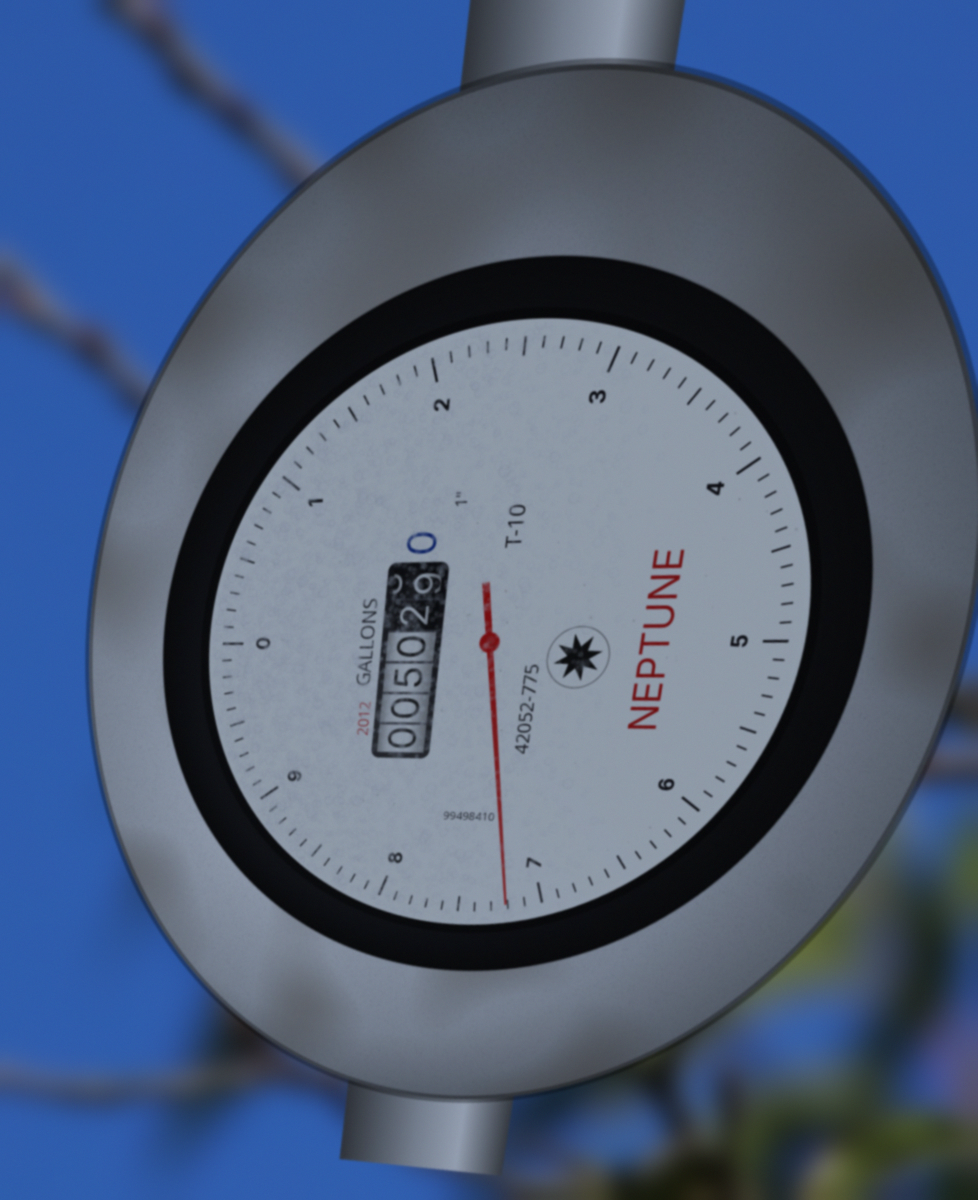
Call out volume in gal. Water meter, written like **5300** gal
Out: **50287.2** gal
